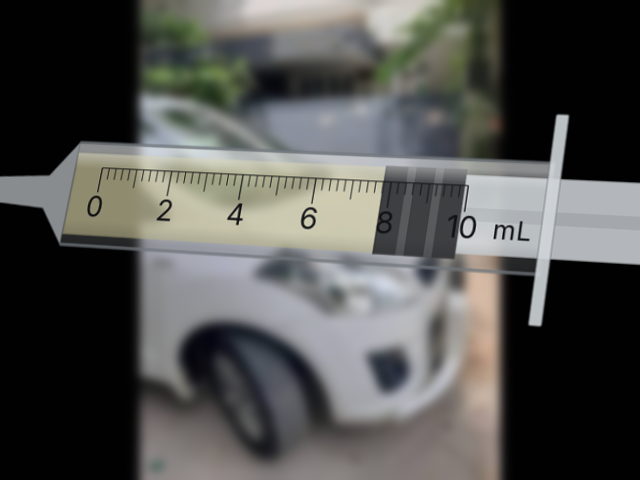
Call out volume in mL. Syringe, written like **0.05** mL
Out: **7.8** mL
